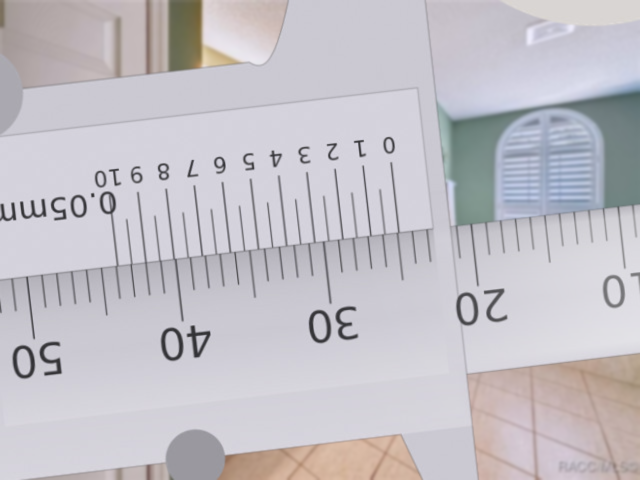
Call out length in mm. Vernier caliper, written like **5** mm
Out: **24.9** mm
